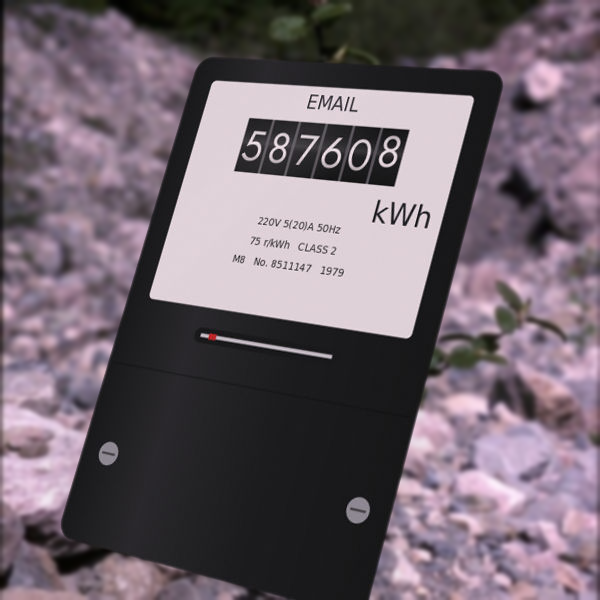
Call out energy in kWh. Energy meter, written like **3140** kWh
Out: **587608** kWh
